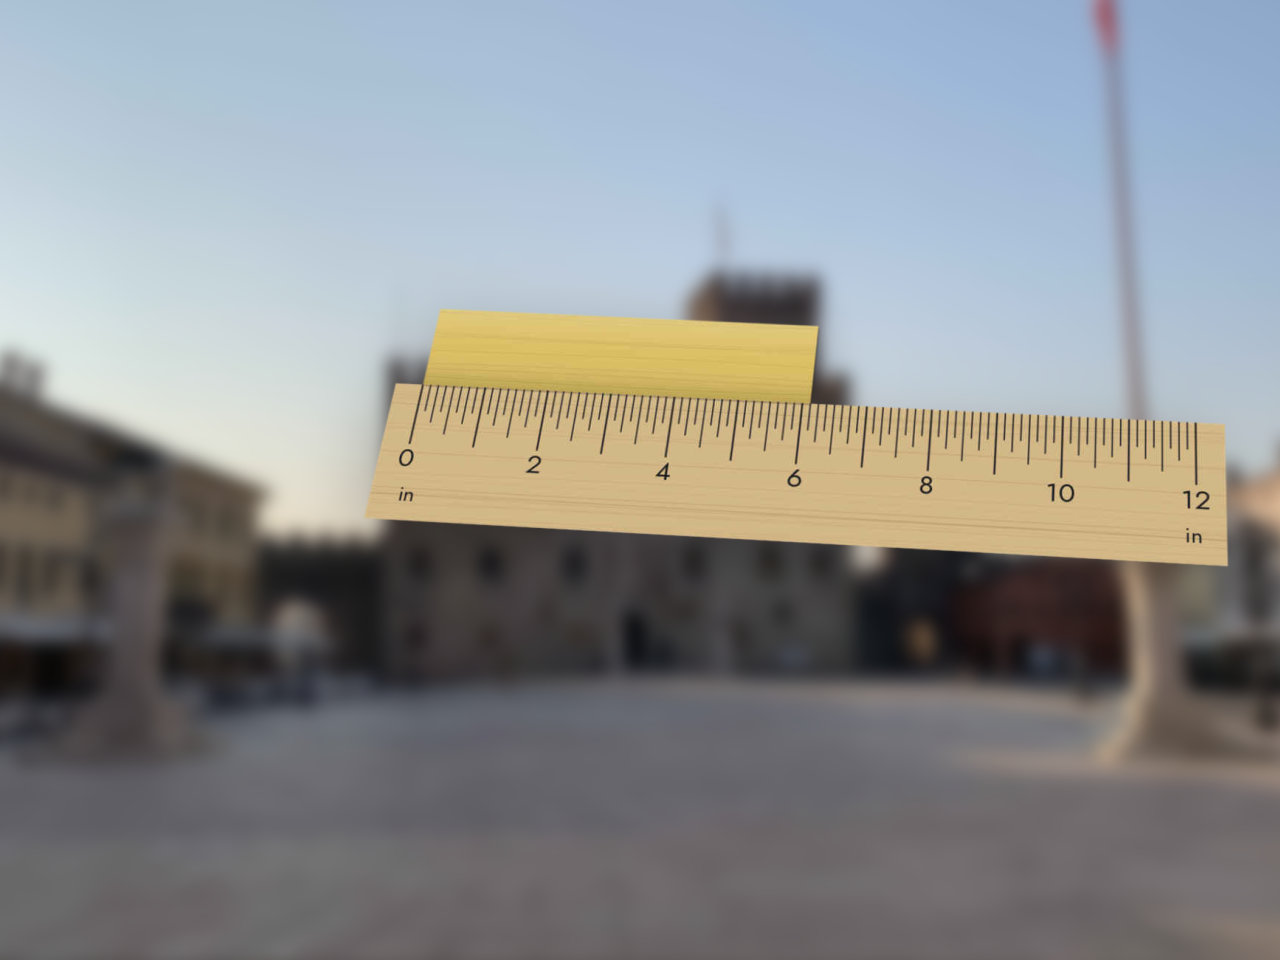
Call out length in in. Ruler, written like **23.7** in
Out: **6.125** in
